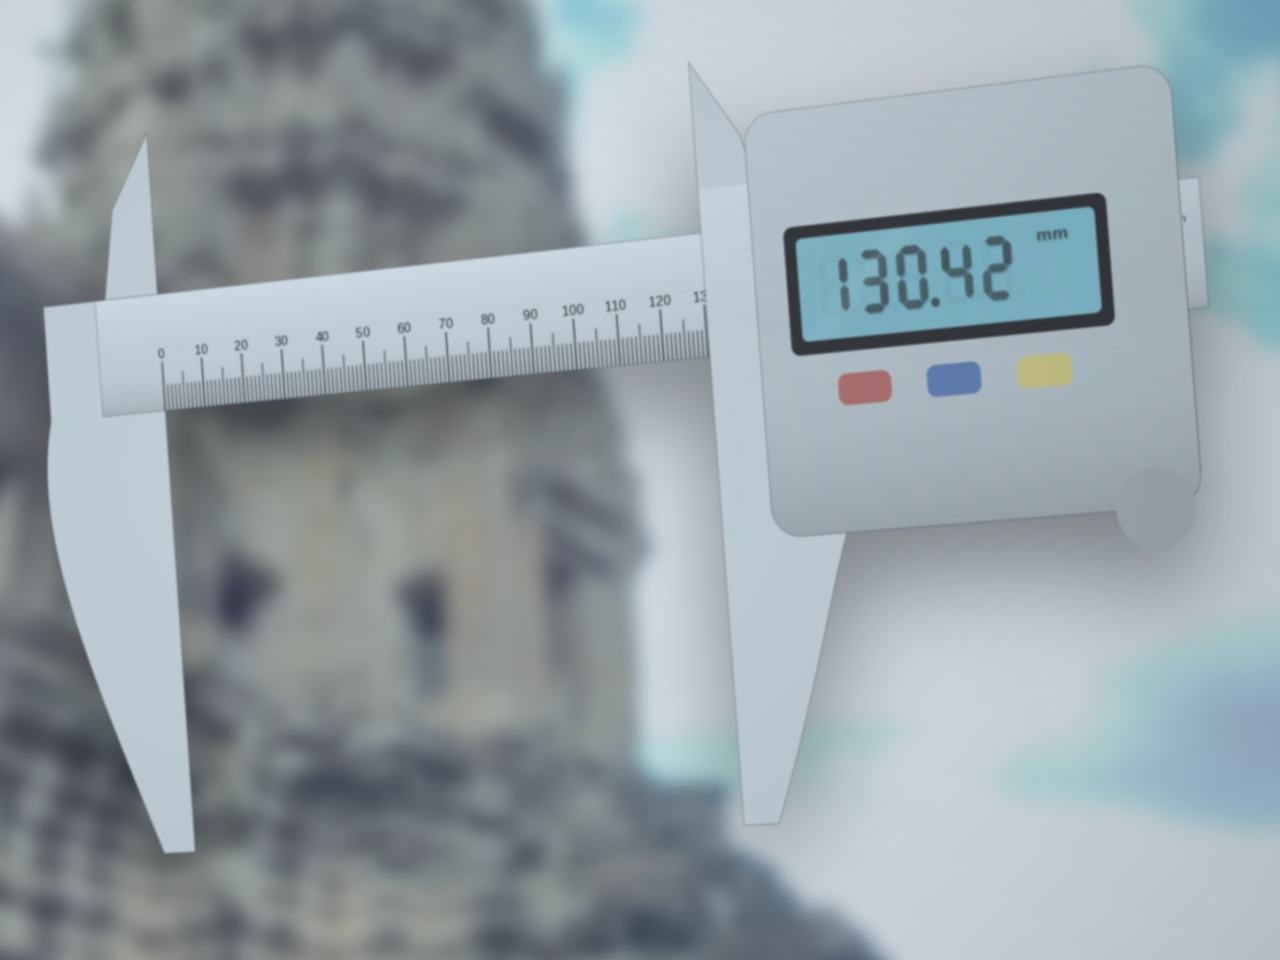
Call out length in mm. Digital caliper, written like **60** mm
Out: **130.42** mm
